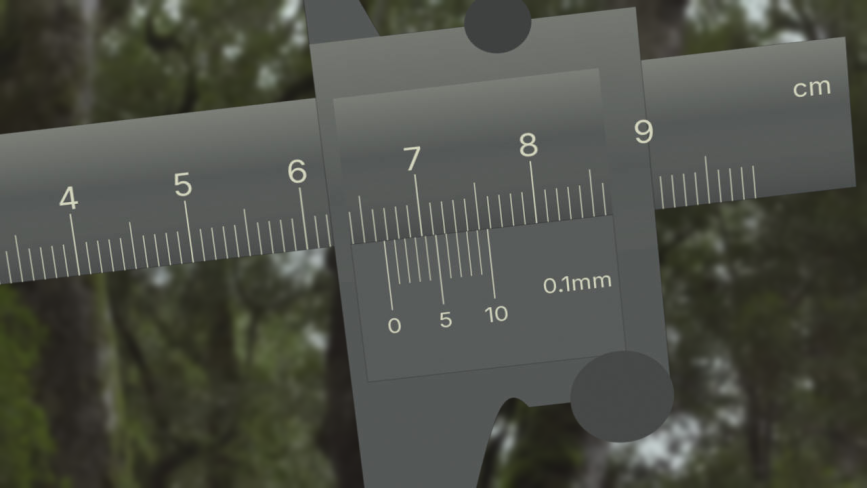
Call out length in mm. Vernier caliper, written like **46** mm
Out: **66.7** mm
